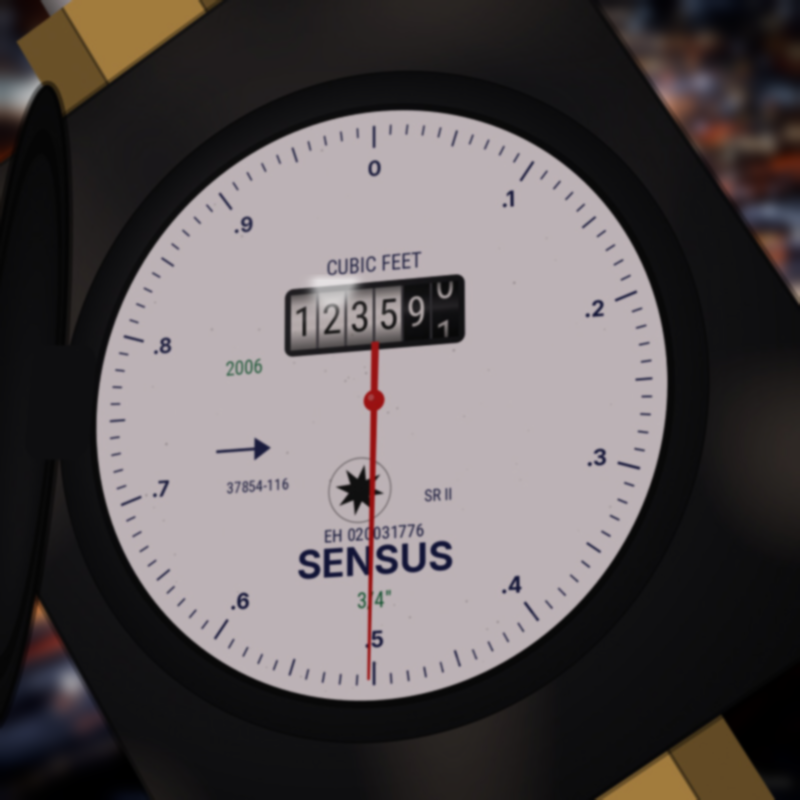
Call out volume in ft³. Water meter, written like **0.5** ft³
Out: **123590.50** ft³
